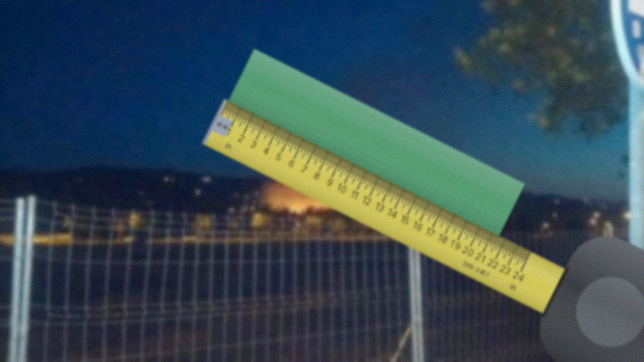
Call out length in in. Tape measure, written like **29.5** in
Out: **21.5** in
